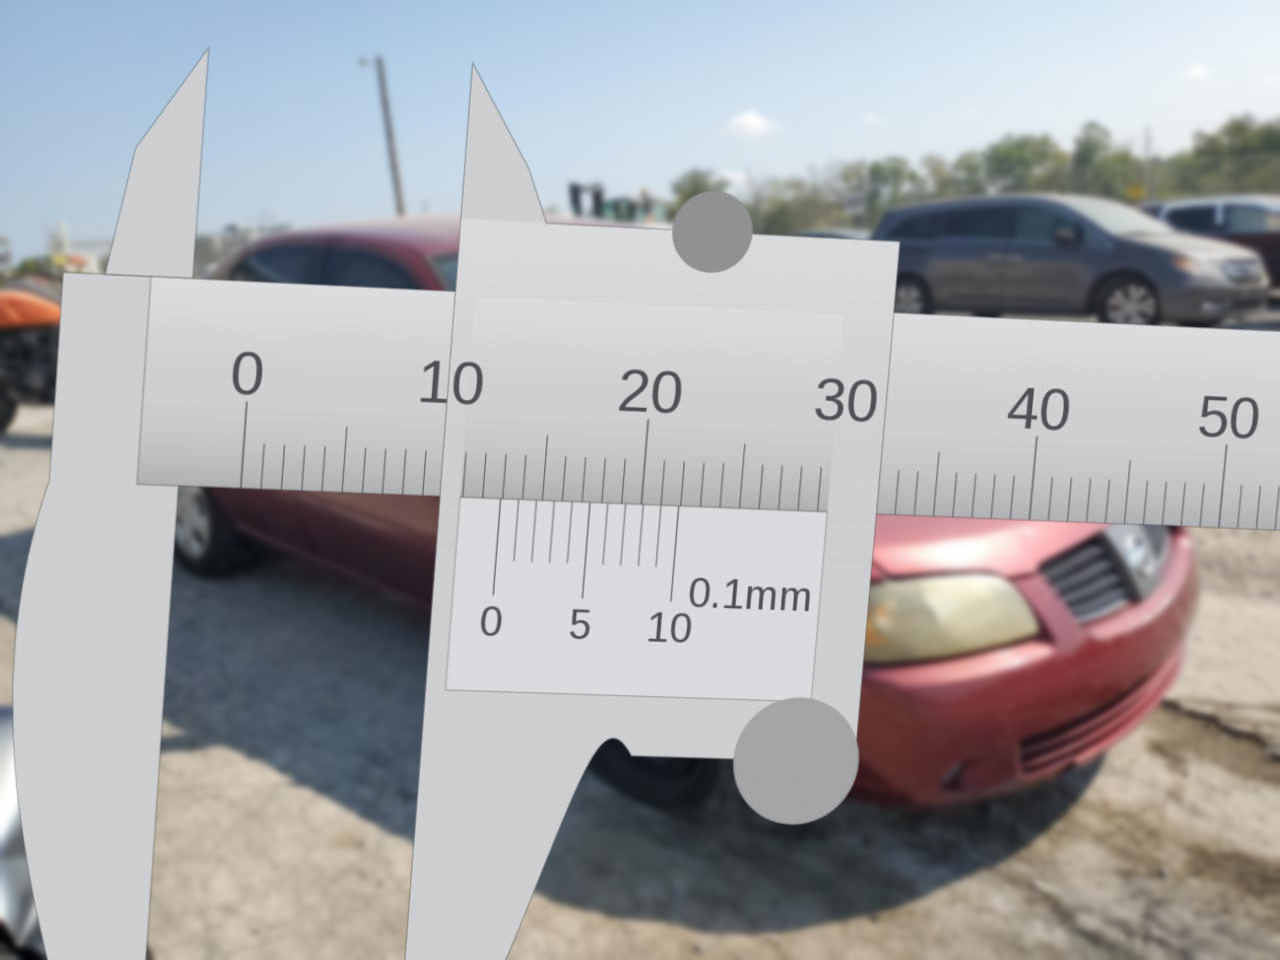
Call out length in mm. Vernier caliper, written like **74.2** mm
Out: **12.9** mm
